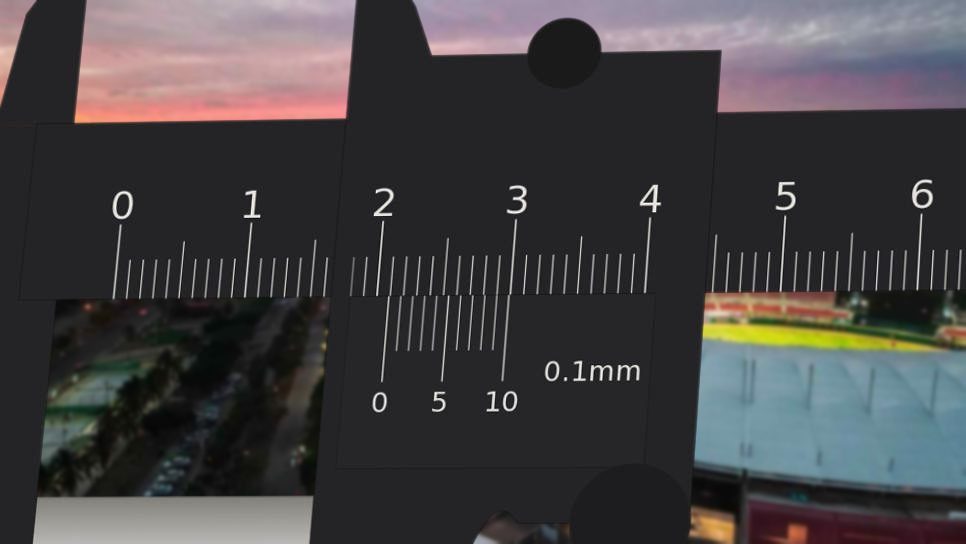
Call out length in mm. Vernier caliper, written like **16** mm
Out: **20.9** mm
